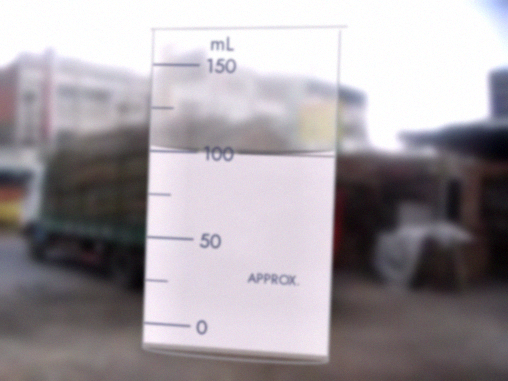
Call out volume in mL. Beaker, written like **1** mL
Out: **100** mL
